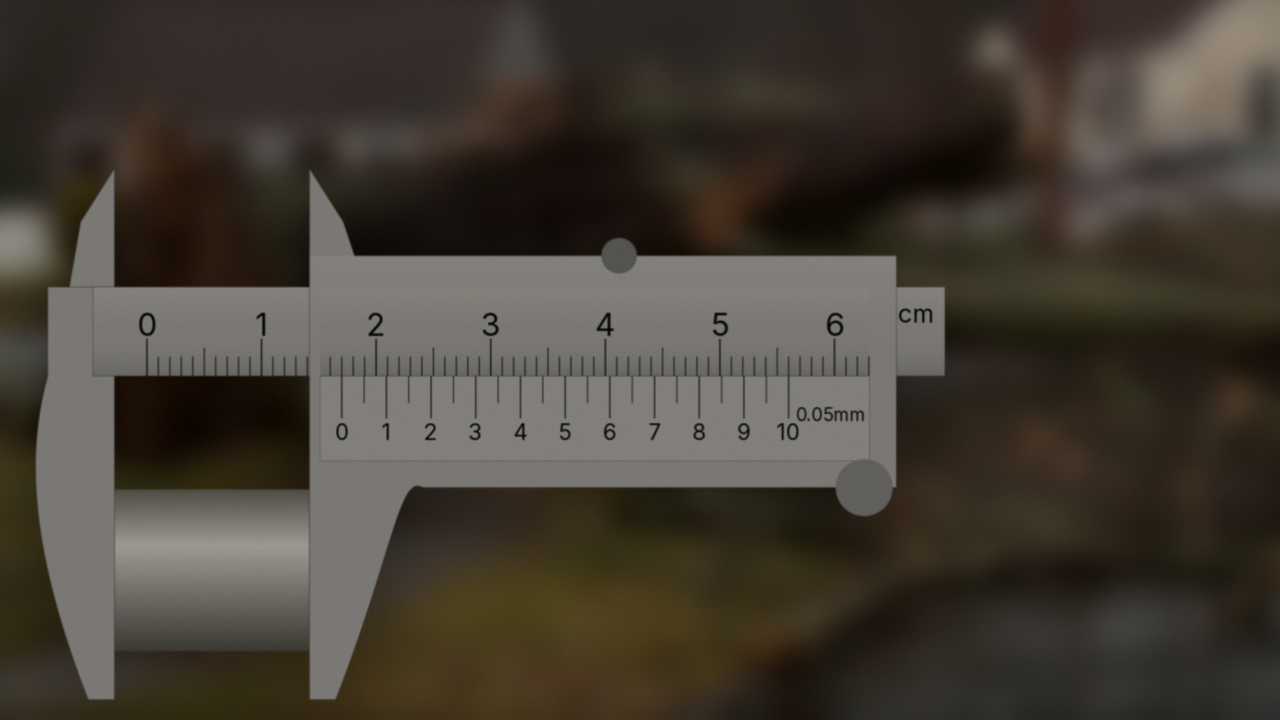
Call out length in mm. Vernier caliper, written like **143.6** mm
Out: **17.0** mm
